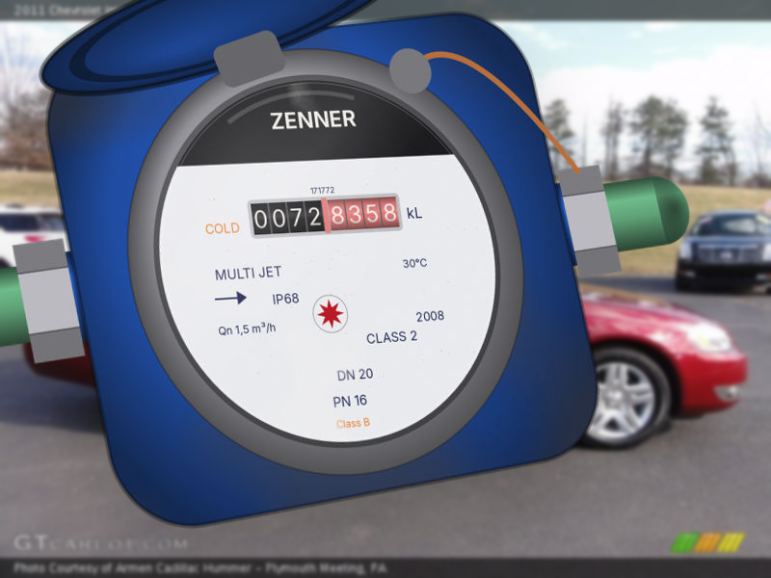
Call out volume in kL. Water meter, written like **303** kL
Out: **72.8358** kL
